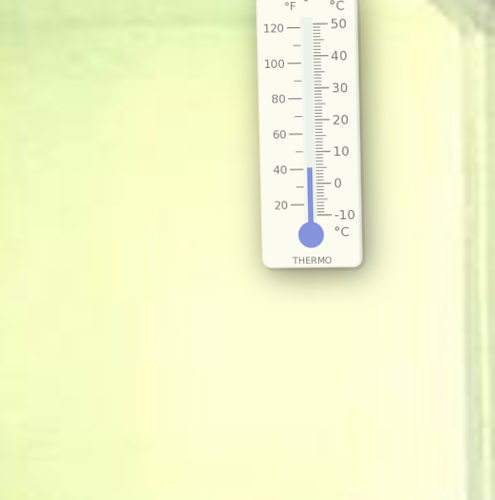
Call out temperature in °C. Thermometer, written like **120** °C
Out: **5** °C
